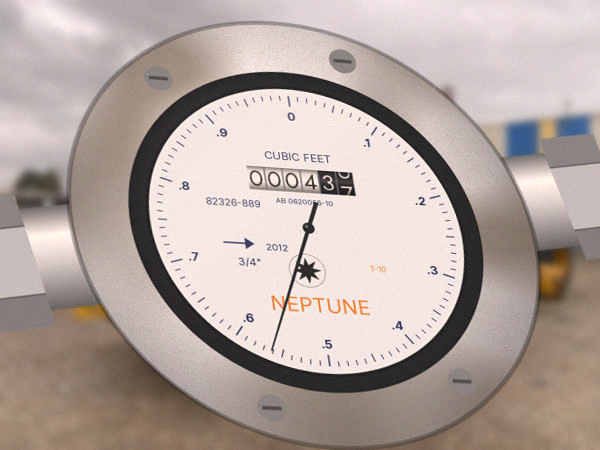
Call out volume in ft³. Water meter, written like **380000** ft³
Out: **436.56** ft³
